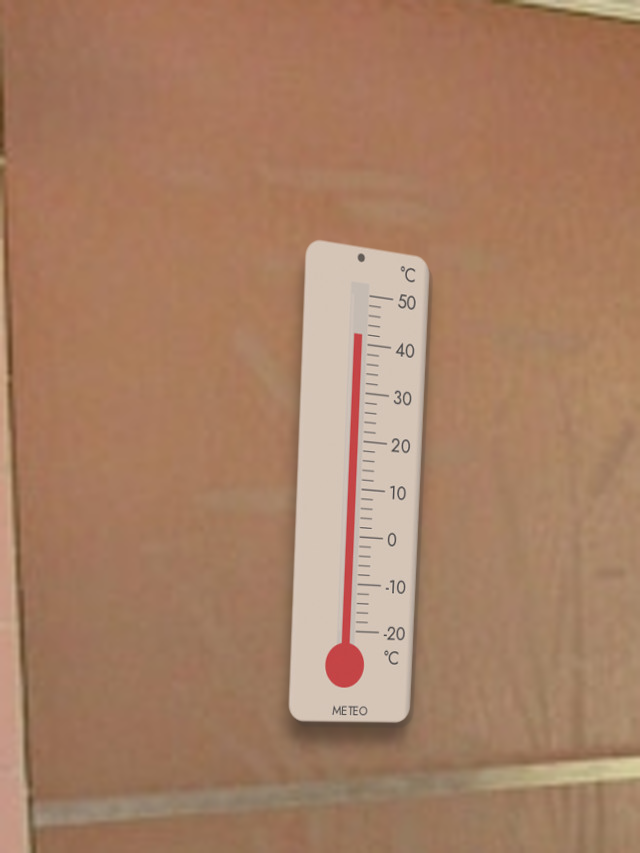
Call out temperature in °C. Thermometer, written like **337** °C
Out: **42** °C
